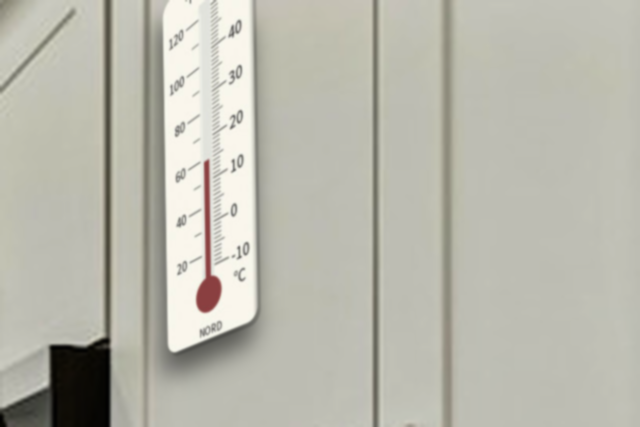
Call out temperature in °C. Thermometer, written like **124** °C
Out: **15** °C
